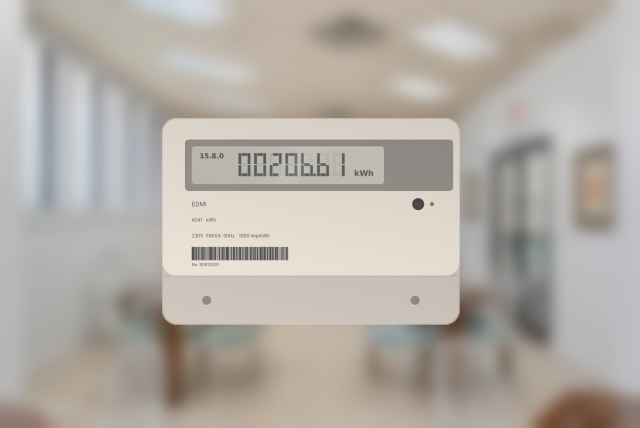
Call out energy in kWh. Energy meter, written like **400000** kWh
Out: **206.61** kWh
